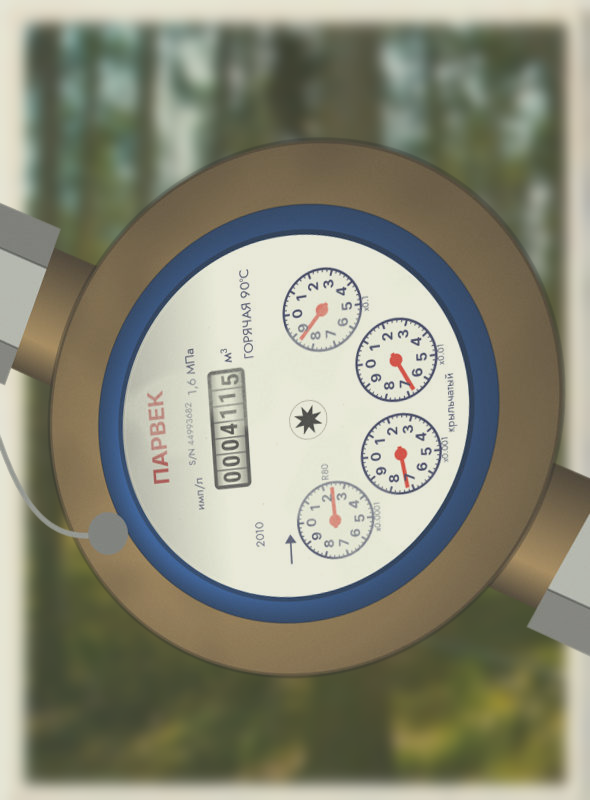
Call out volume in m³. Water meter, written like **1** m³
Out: **4114.8672** m³
